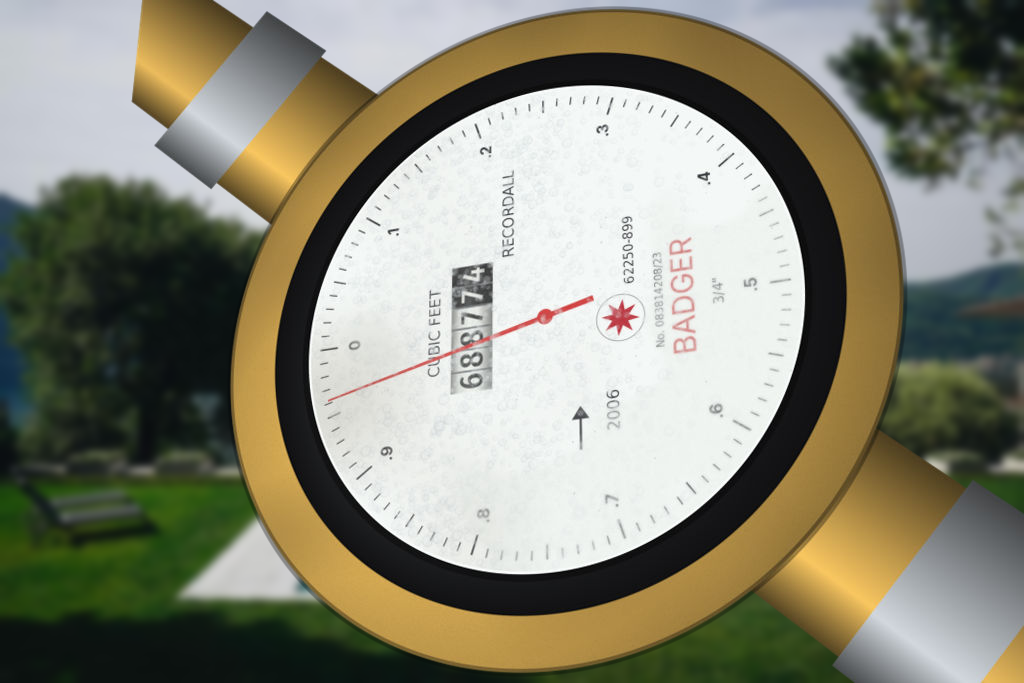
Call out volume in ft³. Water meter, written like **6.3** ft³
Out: **688773.96** ft³
